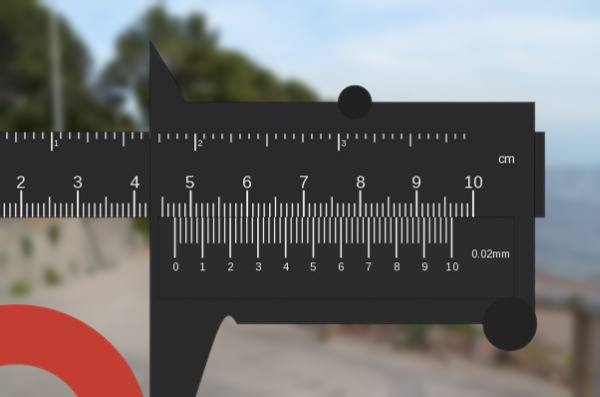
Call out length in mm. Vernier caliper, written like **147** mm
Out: **47.2** mm
